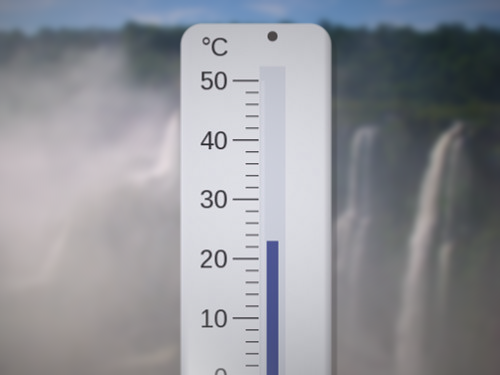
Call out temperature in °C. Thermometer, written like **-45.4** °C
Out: **23** °C
